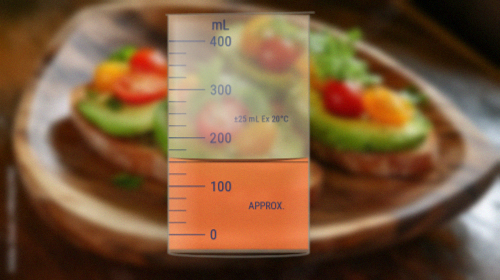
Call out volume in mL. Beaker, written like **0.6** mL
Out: **150** mL
